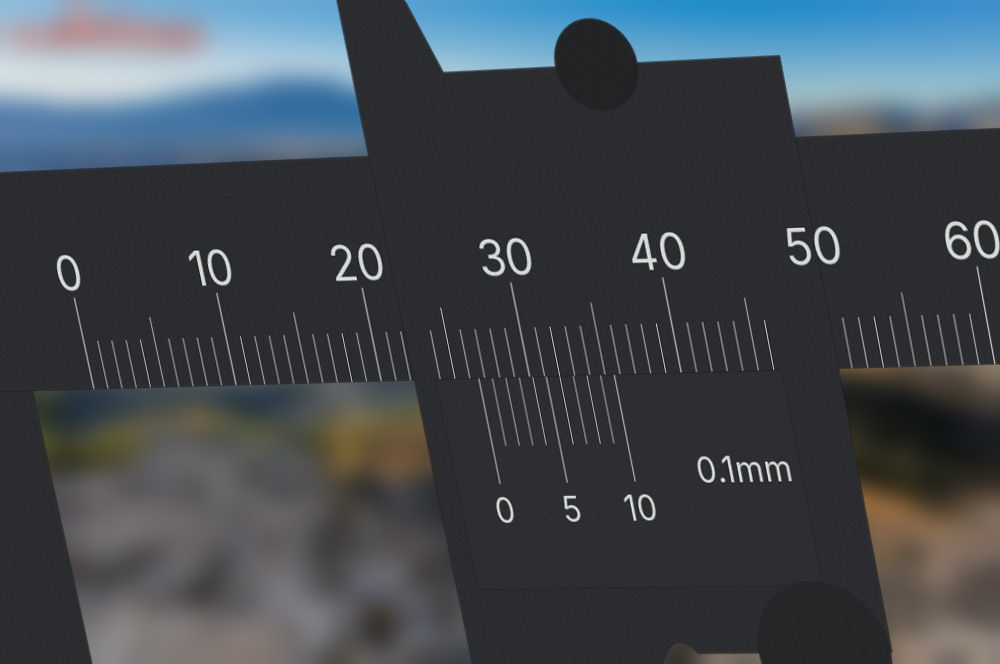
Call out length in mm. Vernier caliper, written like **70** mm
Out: **26.6** mm
